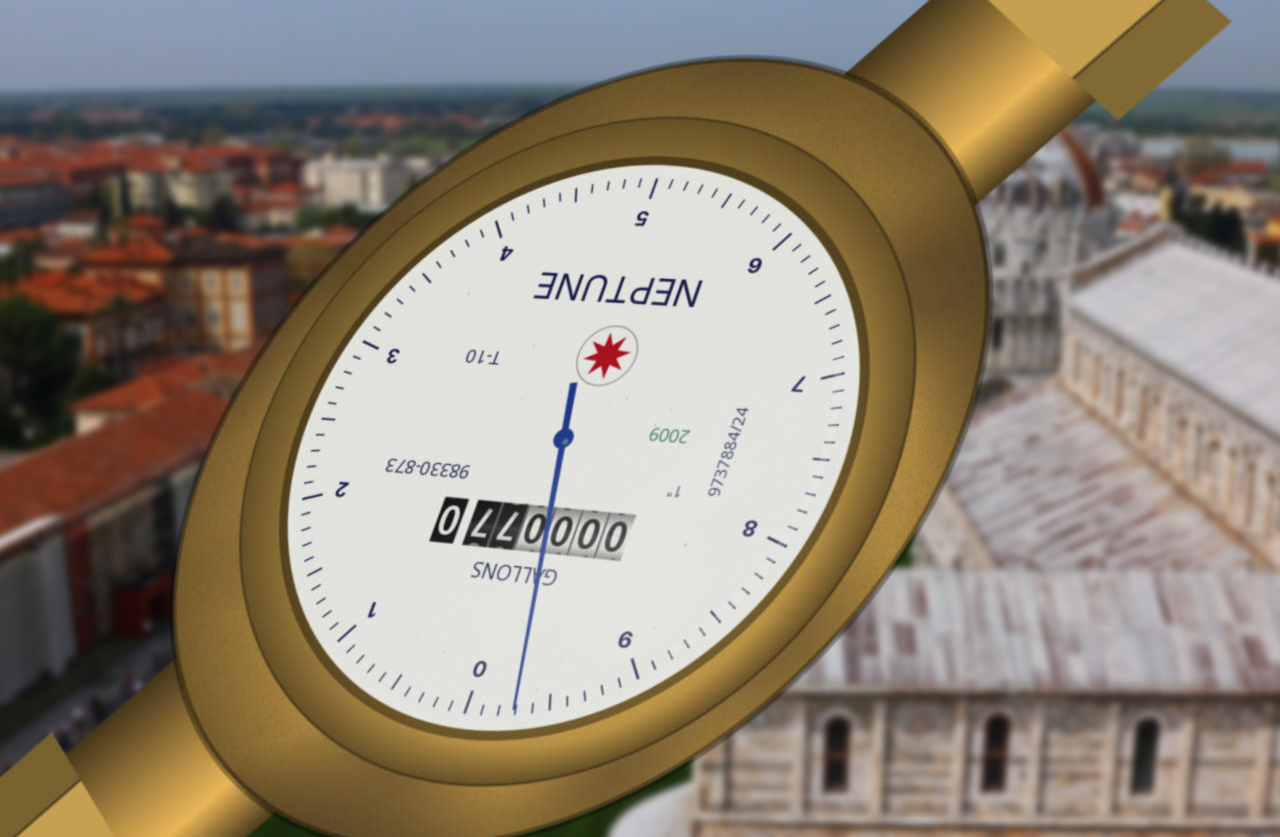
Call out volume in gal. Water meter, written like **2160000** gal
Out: **769.7** gal
